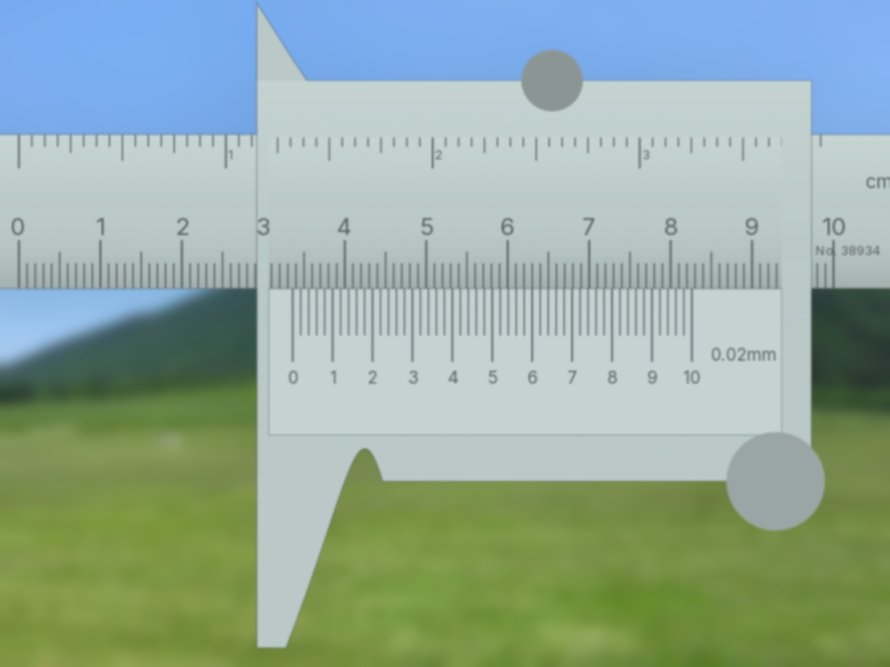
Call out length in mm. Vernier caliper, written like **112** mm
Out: **33.6** mm
